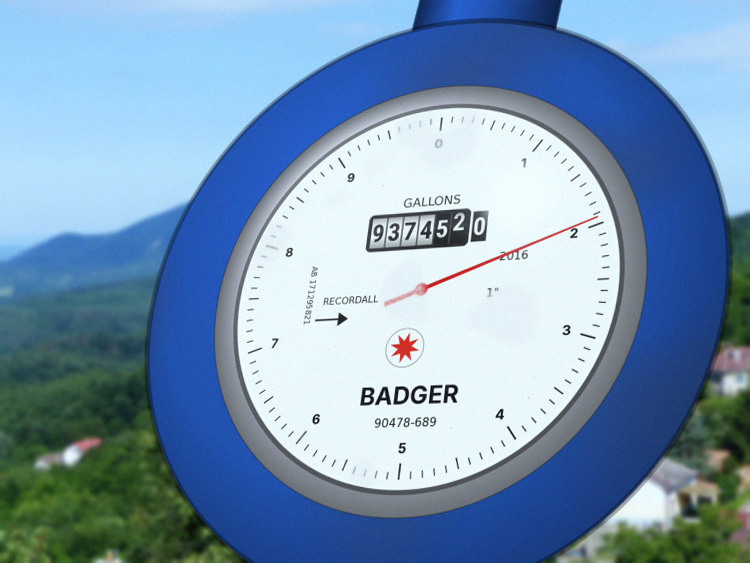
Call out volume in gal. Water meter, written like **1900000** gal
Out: **9374521.9** gal
